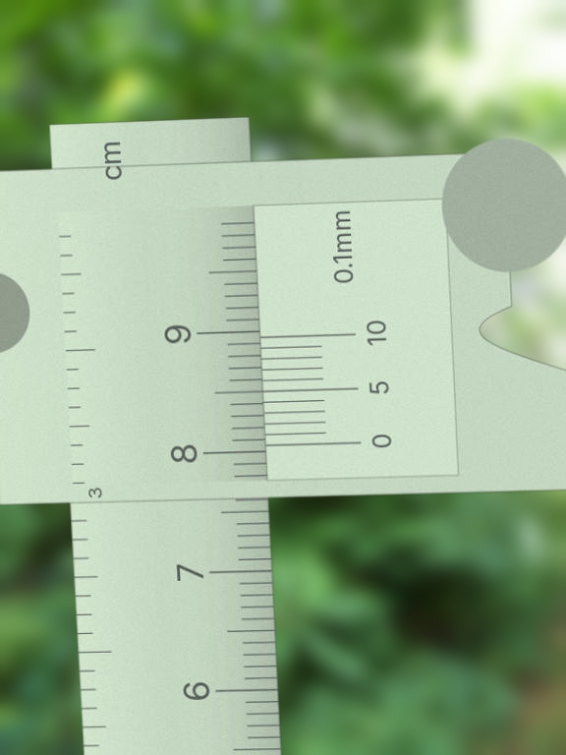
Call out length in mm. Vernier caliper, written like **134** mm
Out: **80.5** mm
